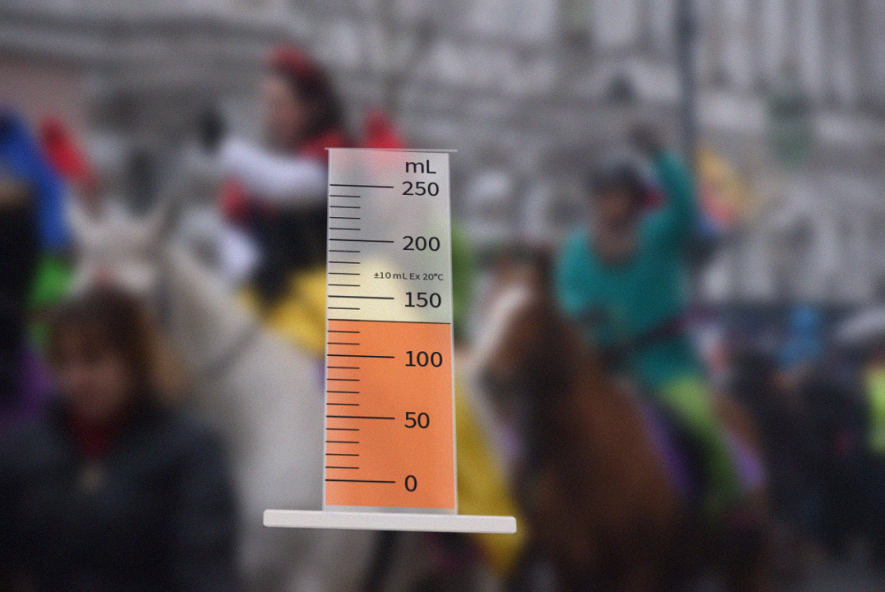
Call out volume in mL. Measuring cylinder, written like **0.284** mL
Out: **130** mL
